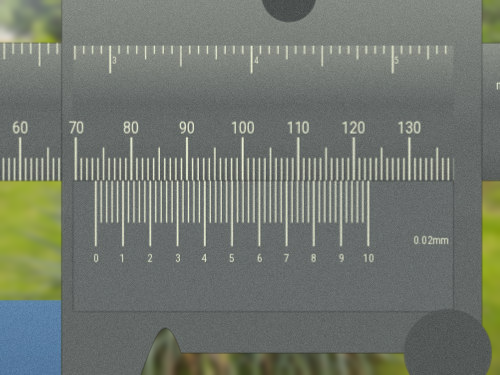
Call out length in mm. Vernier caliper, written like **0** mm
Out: **73.6** mm
